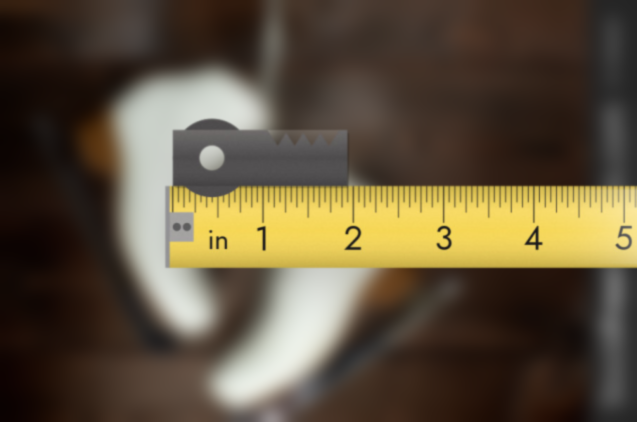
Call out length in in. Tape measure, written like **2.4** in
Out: **1.9375** in
